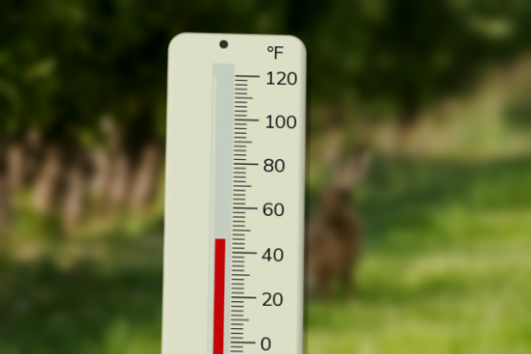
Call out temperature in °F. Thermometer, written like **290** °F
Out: **46** °F
